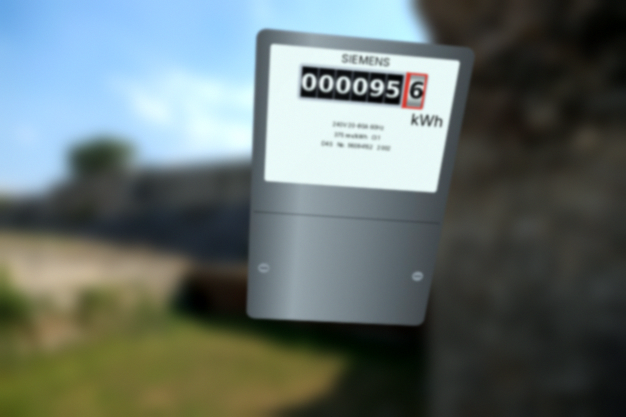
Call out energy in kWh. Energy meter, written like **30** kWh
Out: **95.6** kWh
